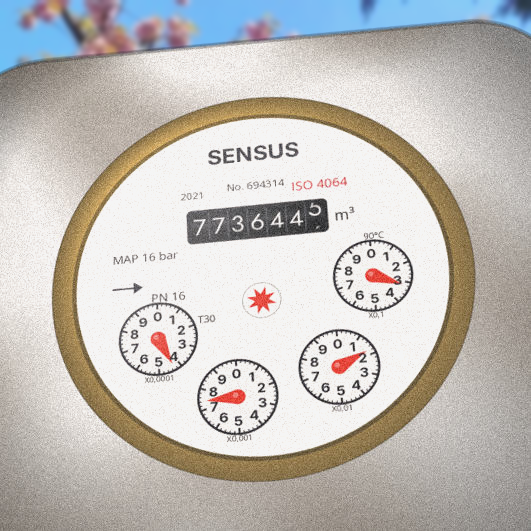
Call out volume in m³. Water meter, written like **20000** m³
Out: **7736445.3174** m³
